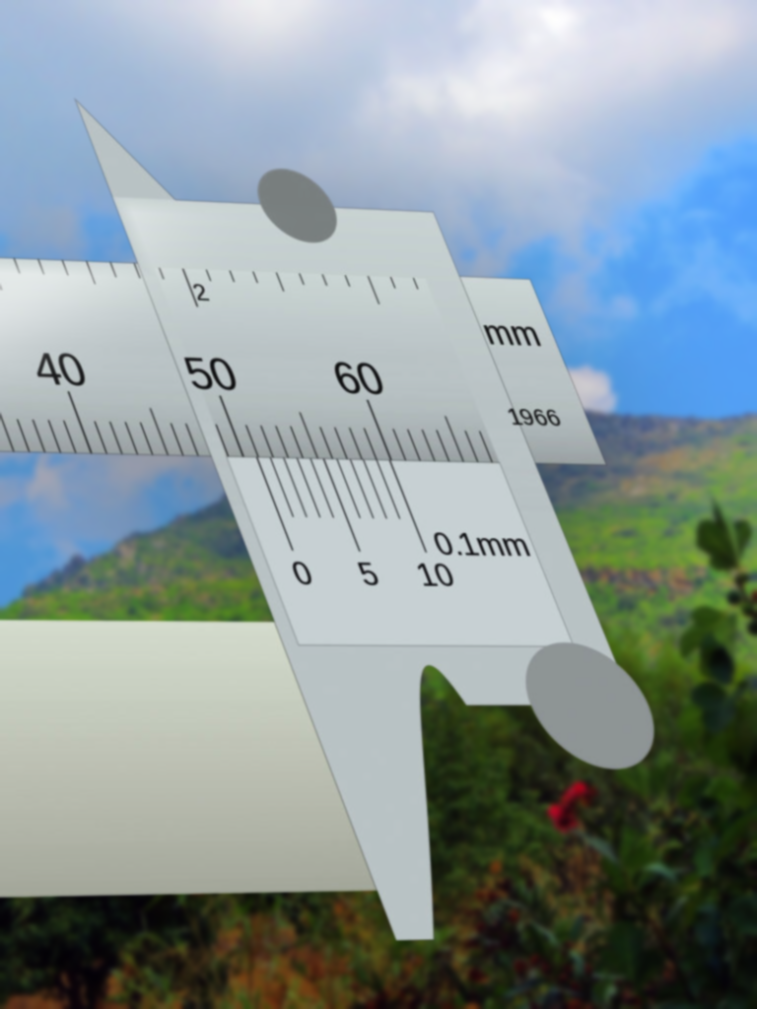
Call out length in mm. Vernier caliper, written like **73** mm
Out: **50.9** mm
